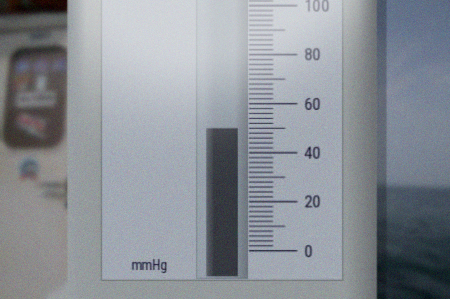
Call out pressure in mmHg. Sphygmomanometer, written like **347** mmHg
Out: **50** mmHg
